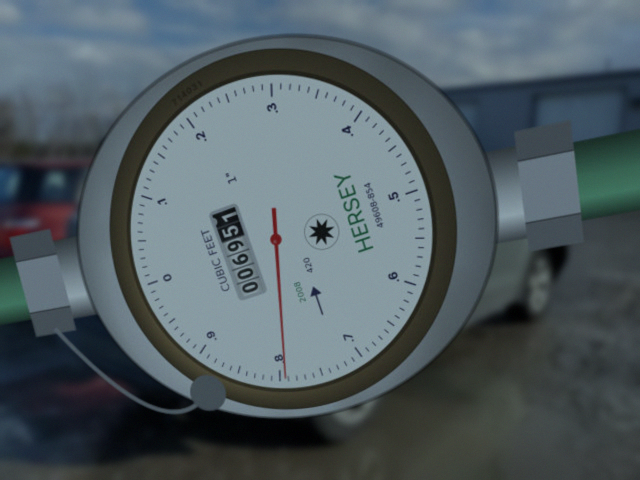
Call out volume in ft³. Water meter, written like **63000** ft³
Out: **6950.79** ft³
